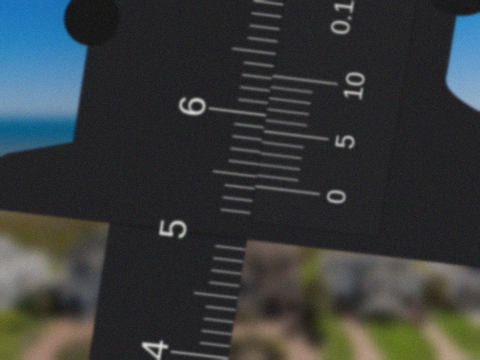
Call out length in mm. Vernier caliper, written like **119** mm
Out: **54.2** mm
